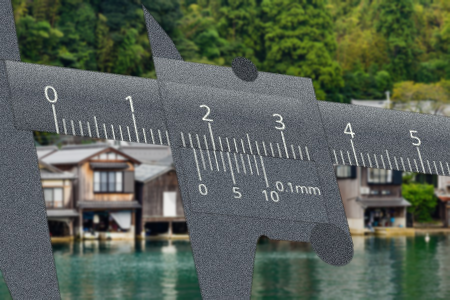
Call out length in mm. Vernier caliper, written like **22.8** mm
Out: **17.2** mm
